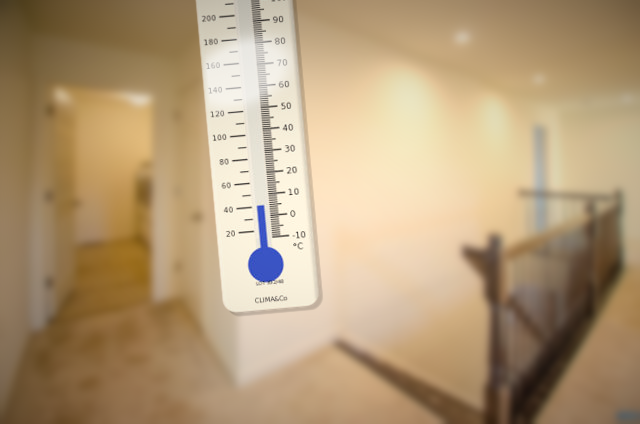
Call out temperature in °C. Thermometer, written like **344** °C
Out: **5** °C
